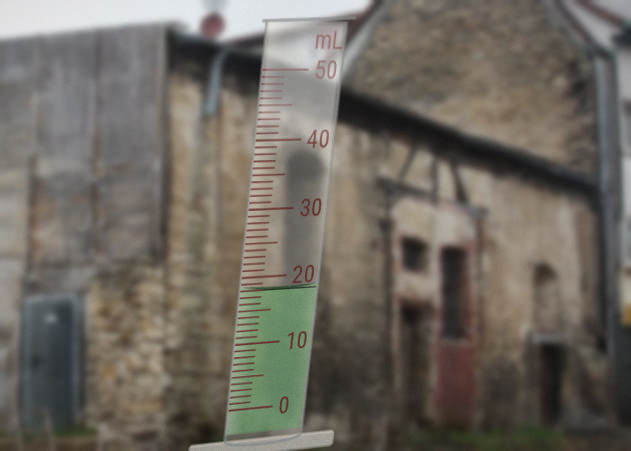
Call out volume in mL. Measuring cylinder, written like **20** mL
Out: **18** mL
